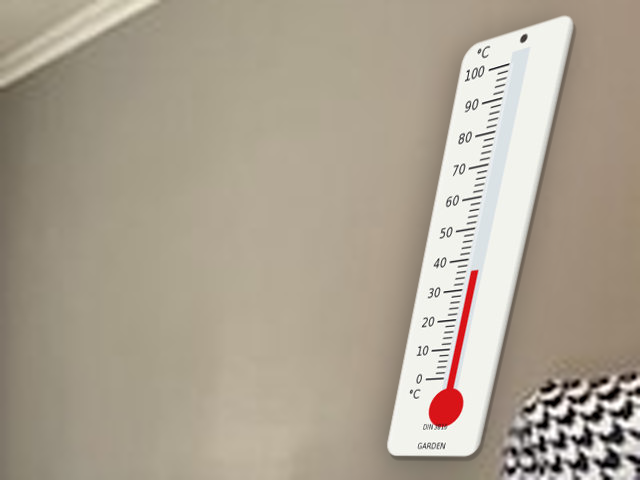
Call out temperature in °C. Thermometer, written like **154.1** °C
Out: **36** °C
